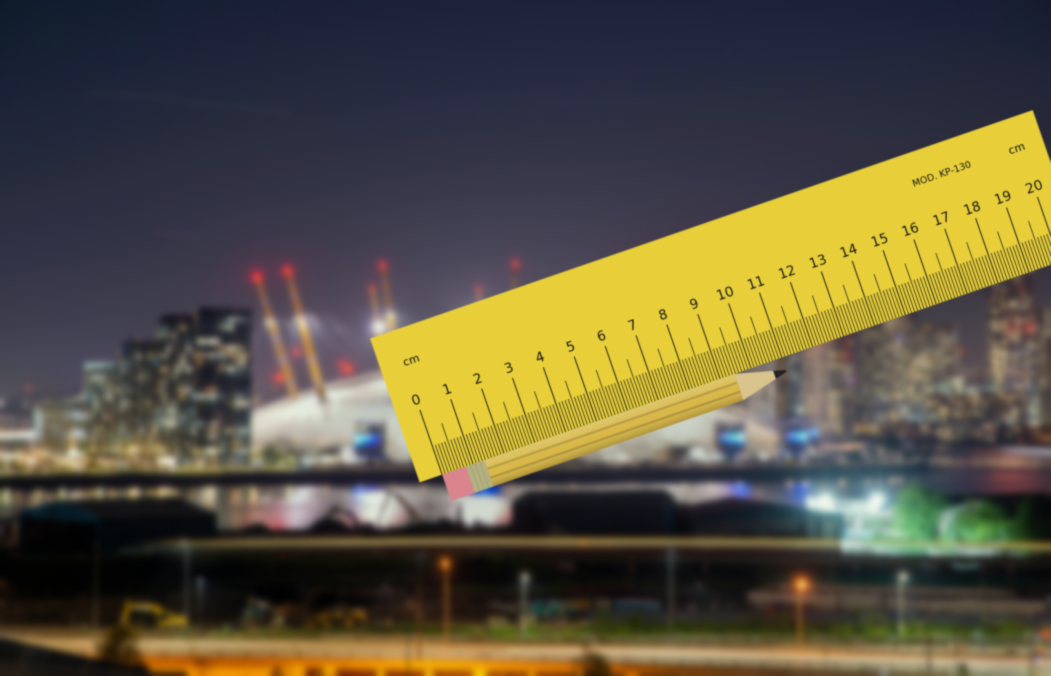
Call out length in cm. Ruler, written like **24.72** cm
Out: **11** cm
